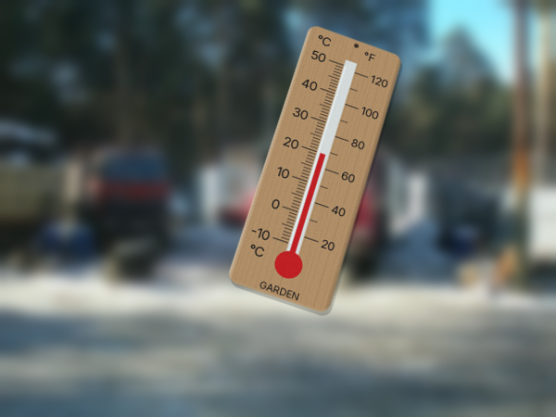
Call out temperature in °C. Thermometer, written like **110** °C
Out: **20** °C
